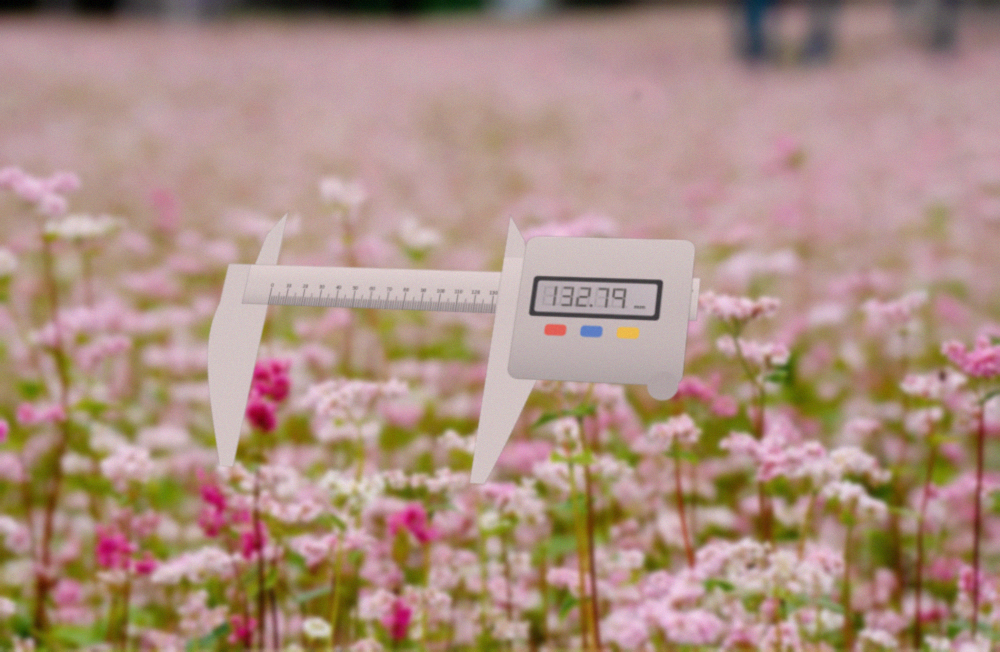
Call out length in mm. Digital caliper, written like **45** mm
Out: **132.79** mm
